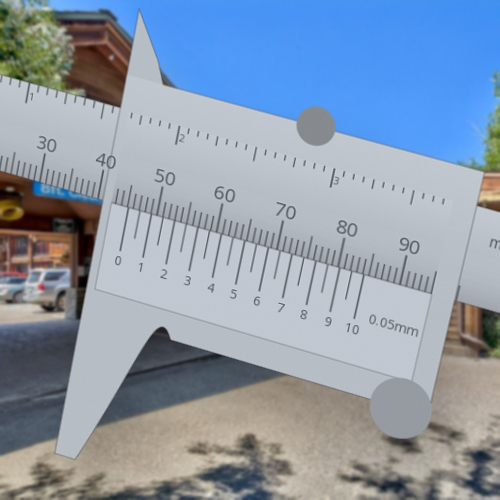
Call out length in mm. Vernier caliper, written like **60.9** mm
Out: **45.2** mm
